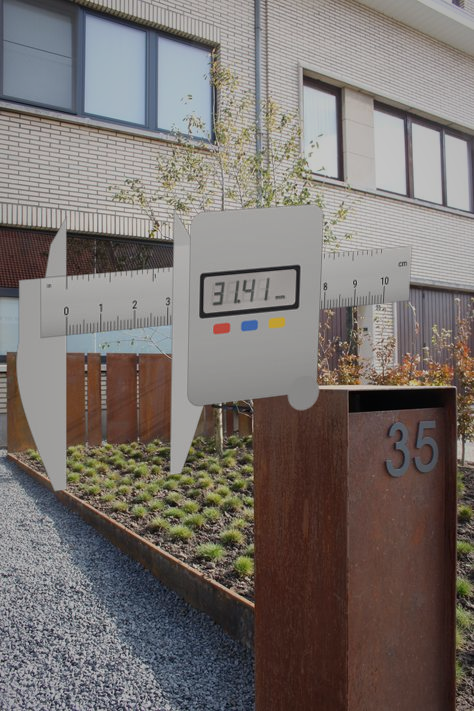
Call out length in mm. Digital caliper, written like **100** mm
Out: **31.41** mm
